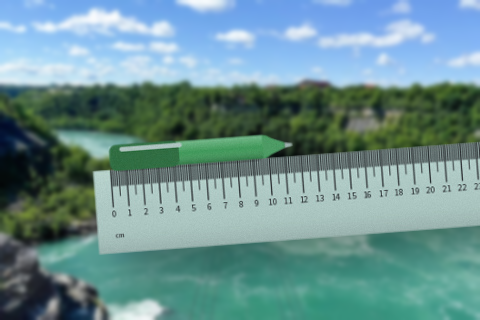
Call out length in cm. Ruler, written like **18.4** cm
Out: **11.5** cm
